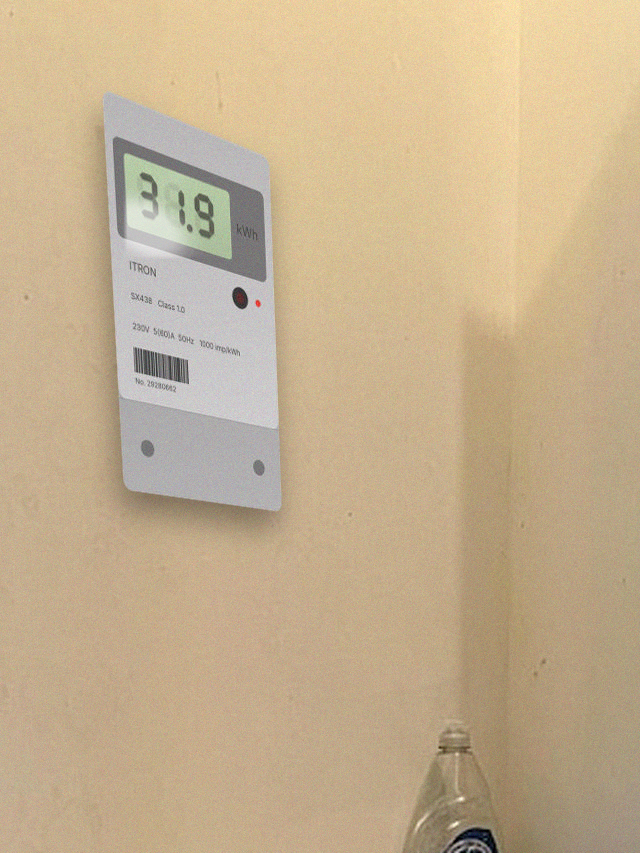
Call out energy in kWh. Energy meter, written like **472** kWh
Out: **31.9** kWh
